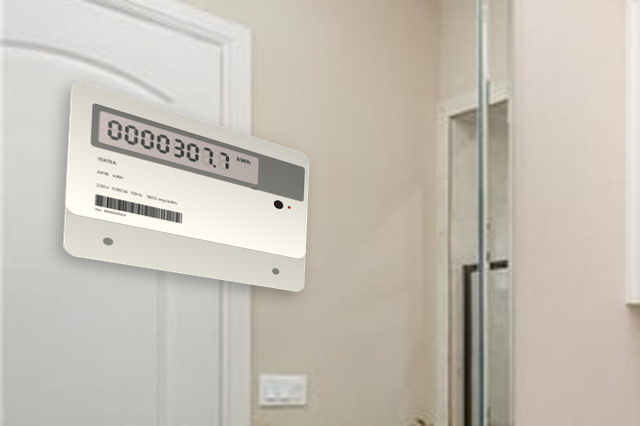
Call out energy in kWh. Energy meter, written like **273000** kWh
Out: **307.7** kWh
